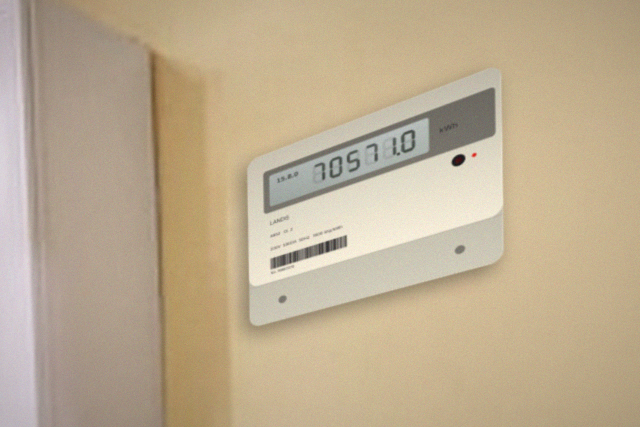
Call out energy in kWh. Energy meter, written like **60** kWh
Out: **70571.0** kWh
